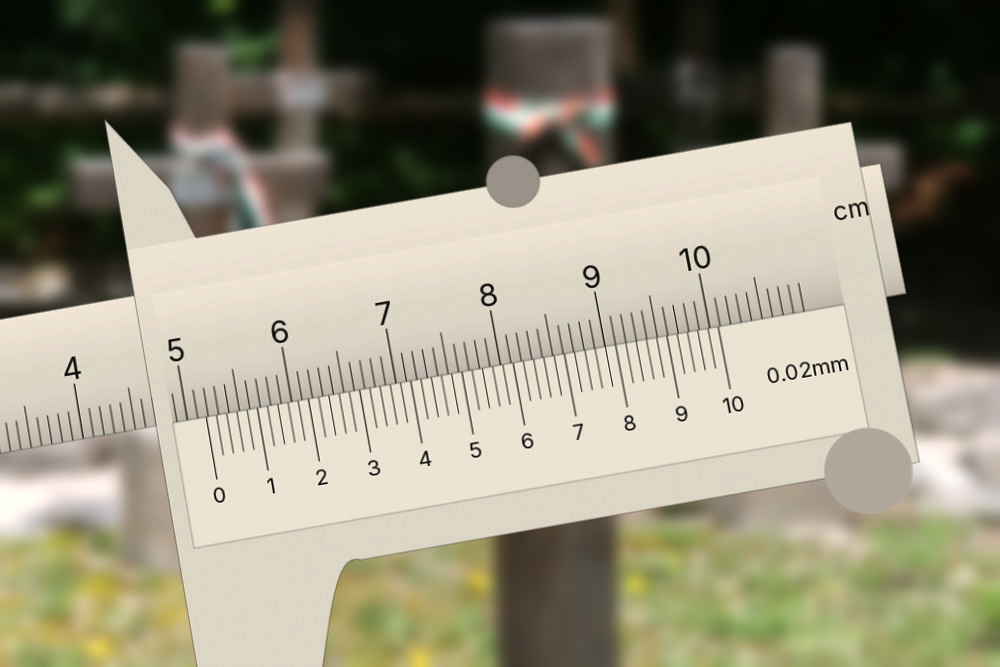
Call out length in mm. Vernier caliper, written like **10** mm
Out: **51.8** mm
